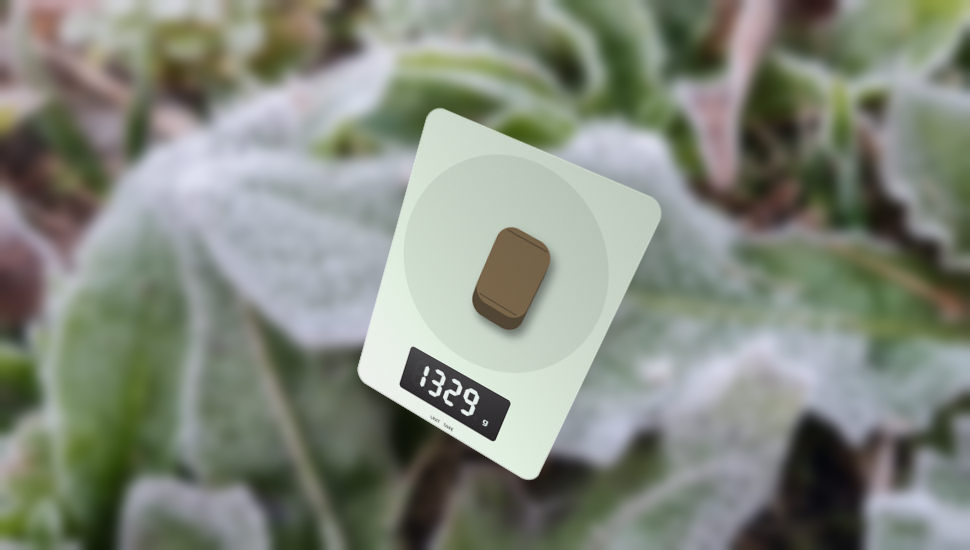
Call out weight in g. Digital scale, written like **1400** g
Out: **1329** g
